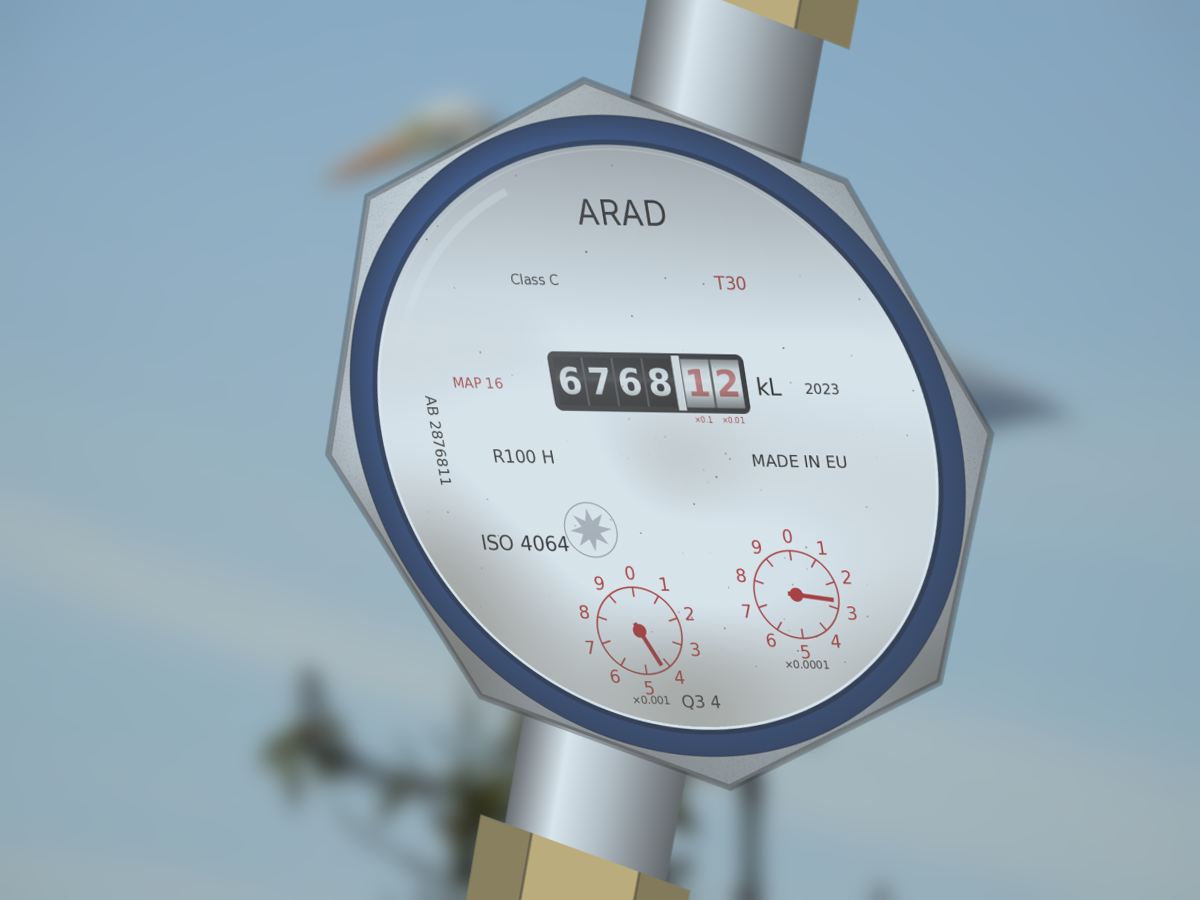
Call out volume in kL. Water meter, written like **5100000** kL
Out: **6768.1242** kL
